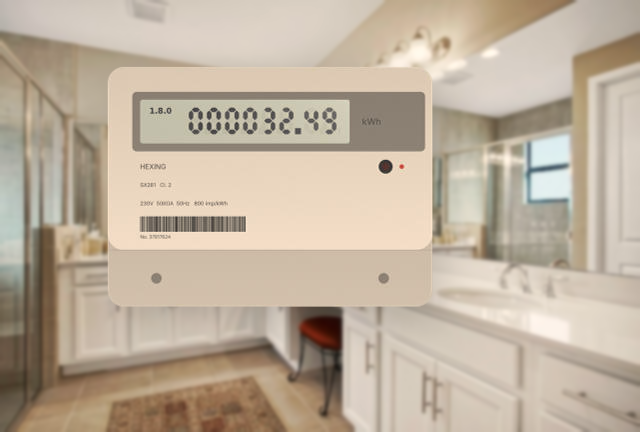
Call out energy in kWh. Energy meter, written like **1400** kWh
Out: **32.49** kWh
